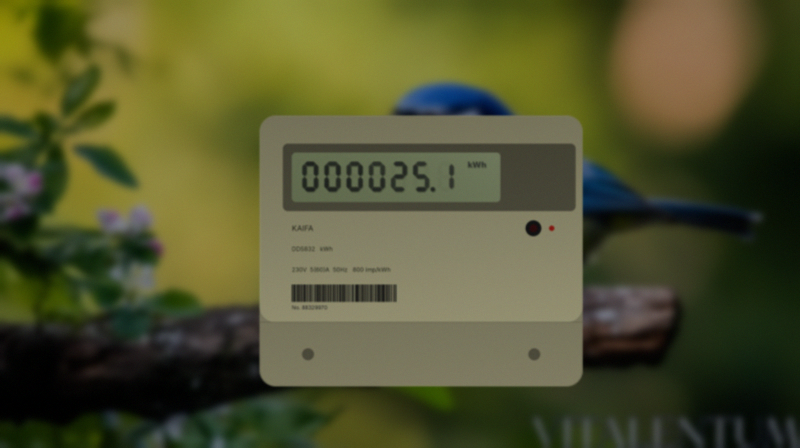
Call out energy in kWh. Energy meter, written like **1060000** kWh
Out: **25.1** kWh
